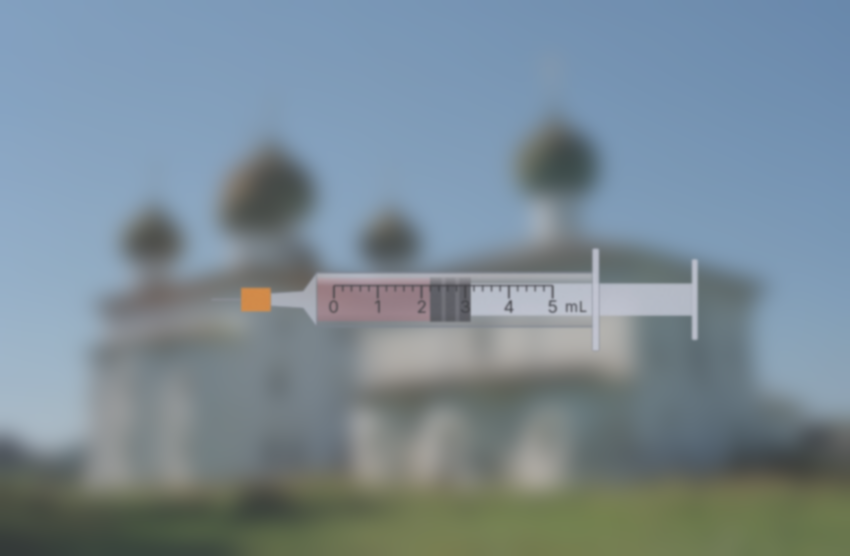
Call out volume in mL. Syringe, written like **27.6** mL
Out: **2.2** mL
